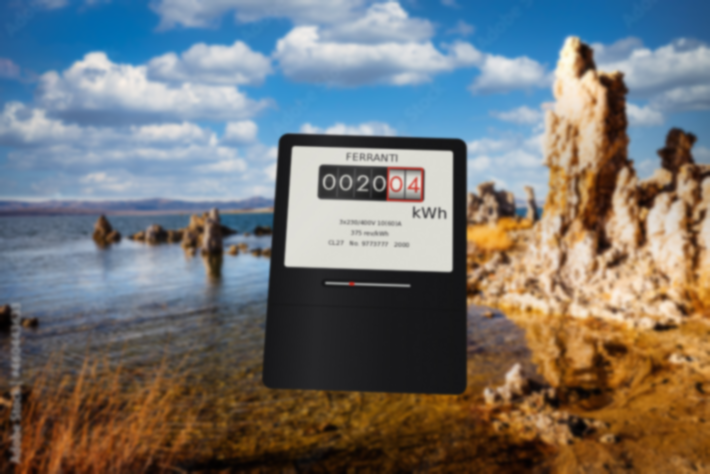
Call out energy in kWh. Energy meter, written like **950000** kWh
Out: **20.04** kWh
